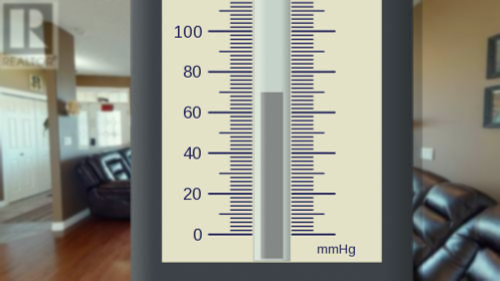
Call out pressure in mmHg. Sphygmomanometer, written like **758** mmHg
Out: **70** mmHg
